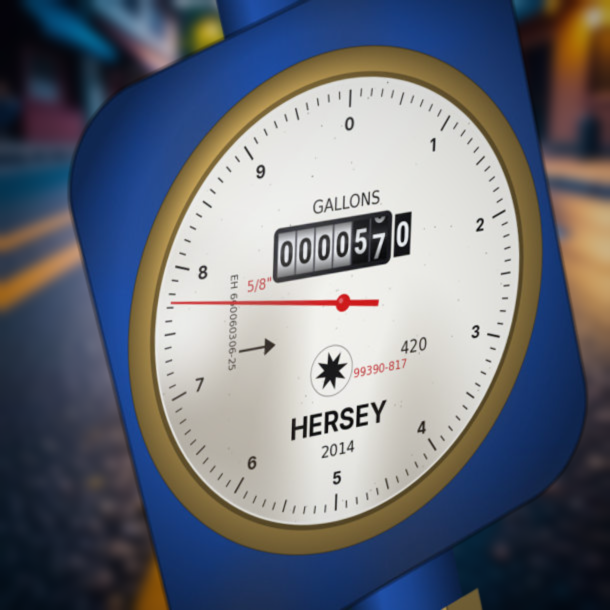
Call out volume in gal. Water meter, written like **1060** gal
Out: **567.7** gal
